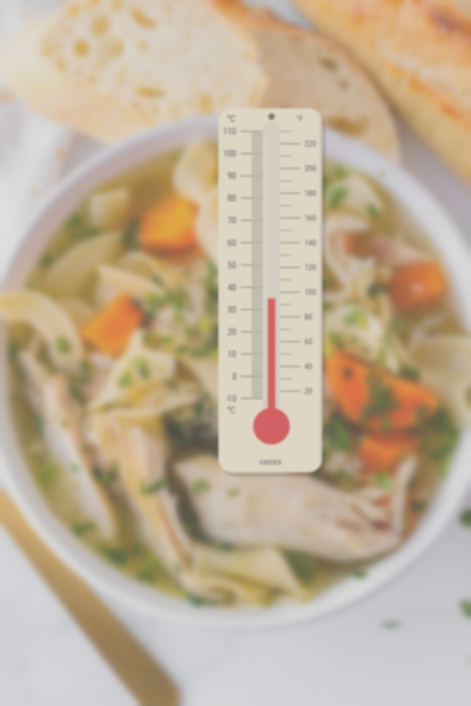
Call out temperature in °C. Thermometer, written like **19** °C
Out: **35** °C
